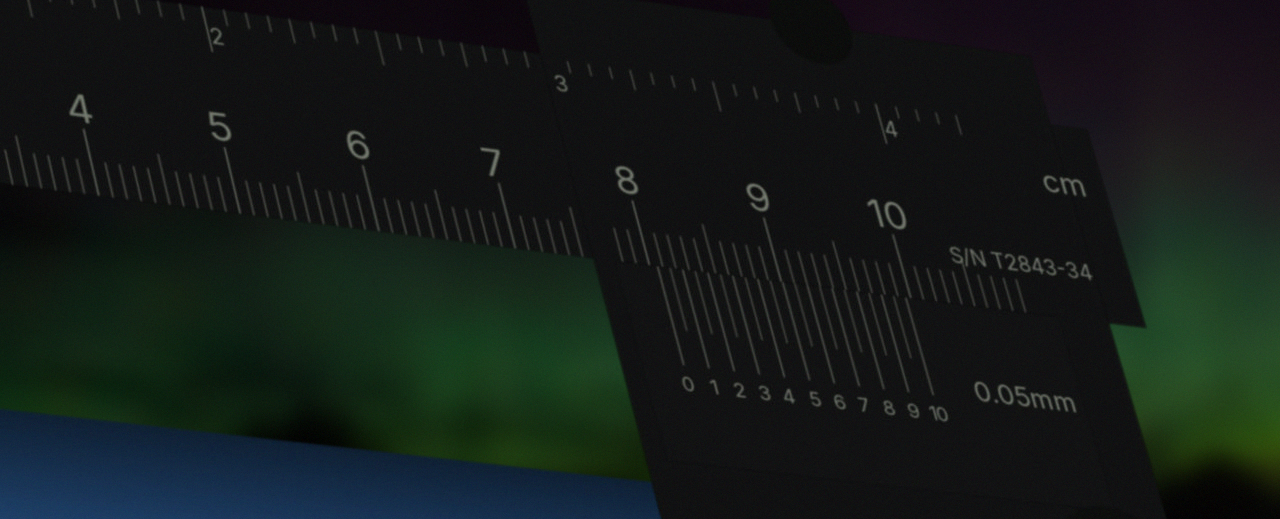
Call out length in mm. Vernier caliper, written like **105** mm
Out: **80.6** mm
